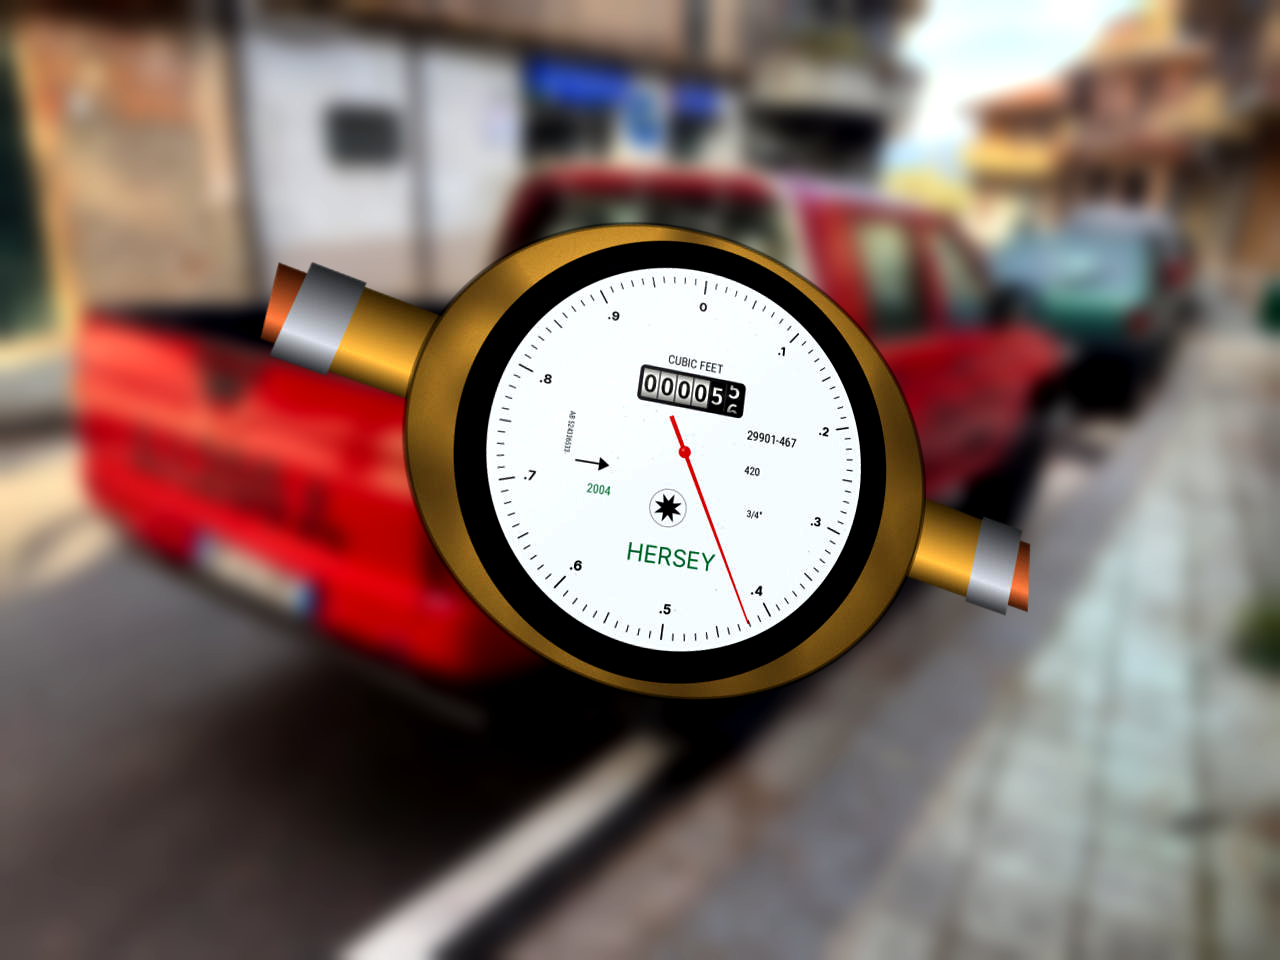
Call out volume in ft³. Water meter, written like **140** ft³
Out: **55.42** ft³
